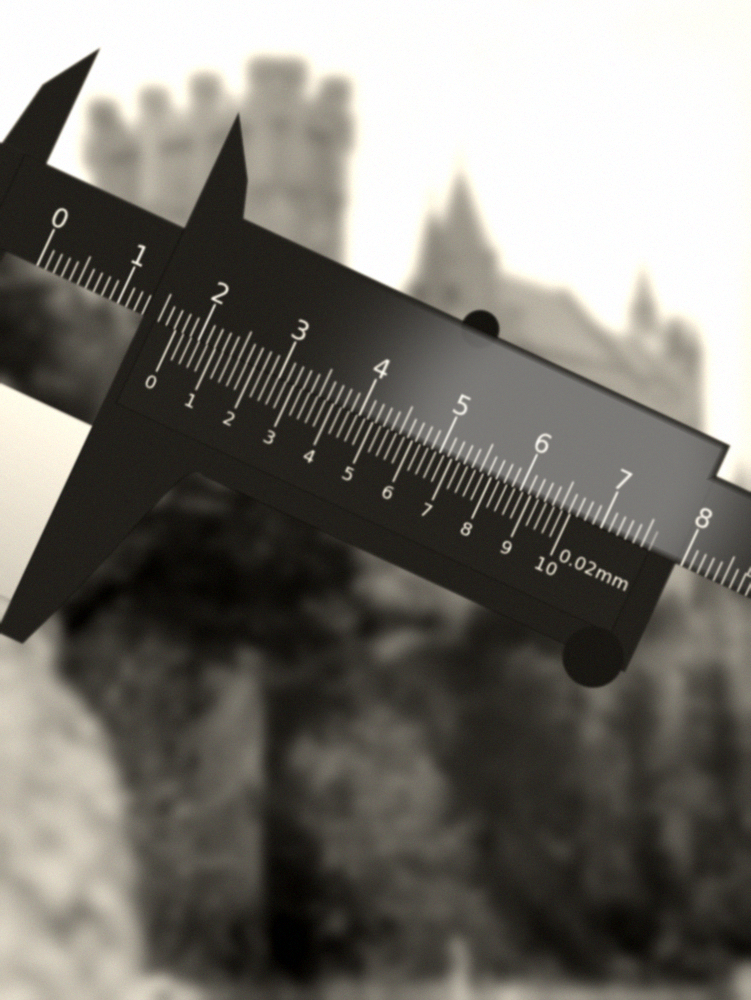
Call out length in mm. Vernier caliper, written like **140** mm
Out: **17.2** mm
